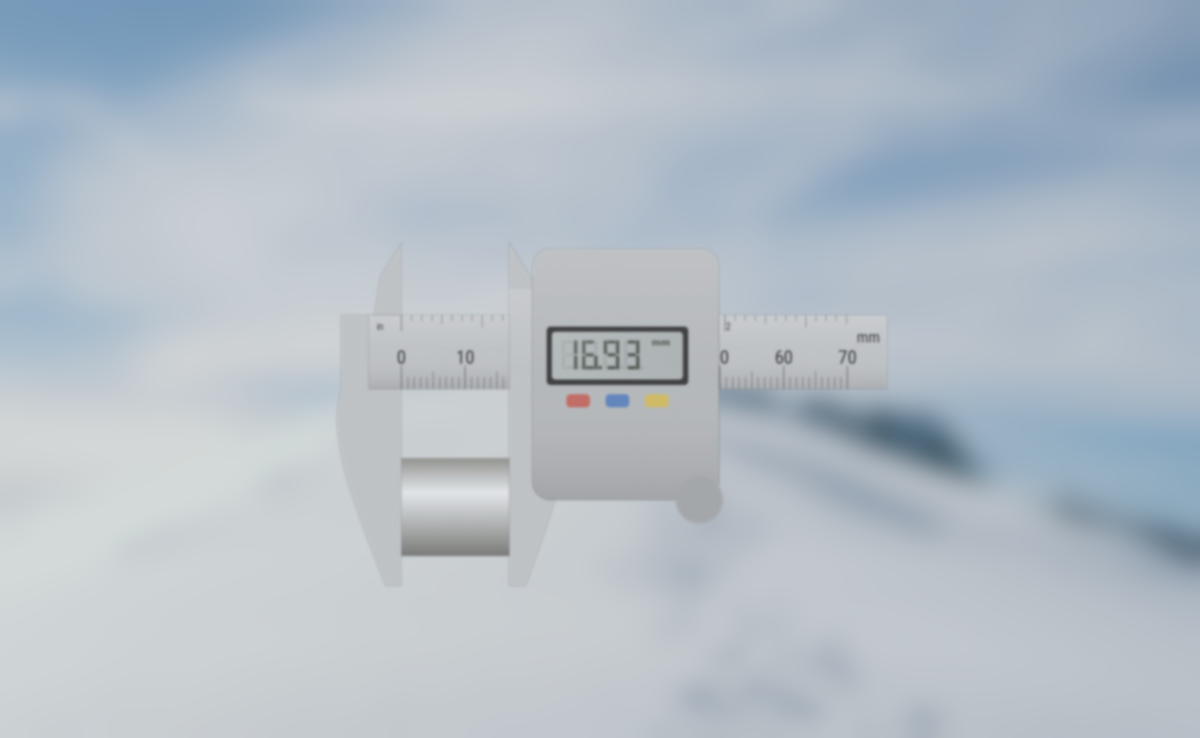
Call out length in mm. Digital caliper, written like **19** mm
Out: **16.93** mm
